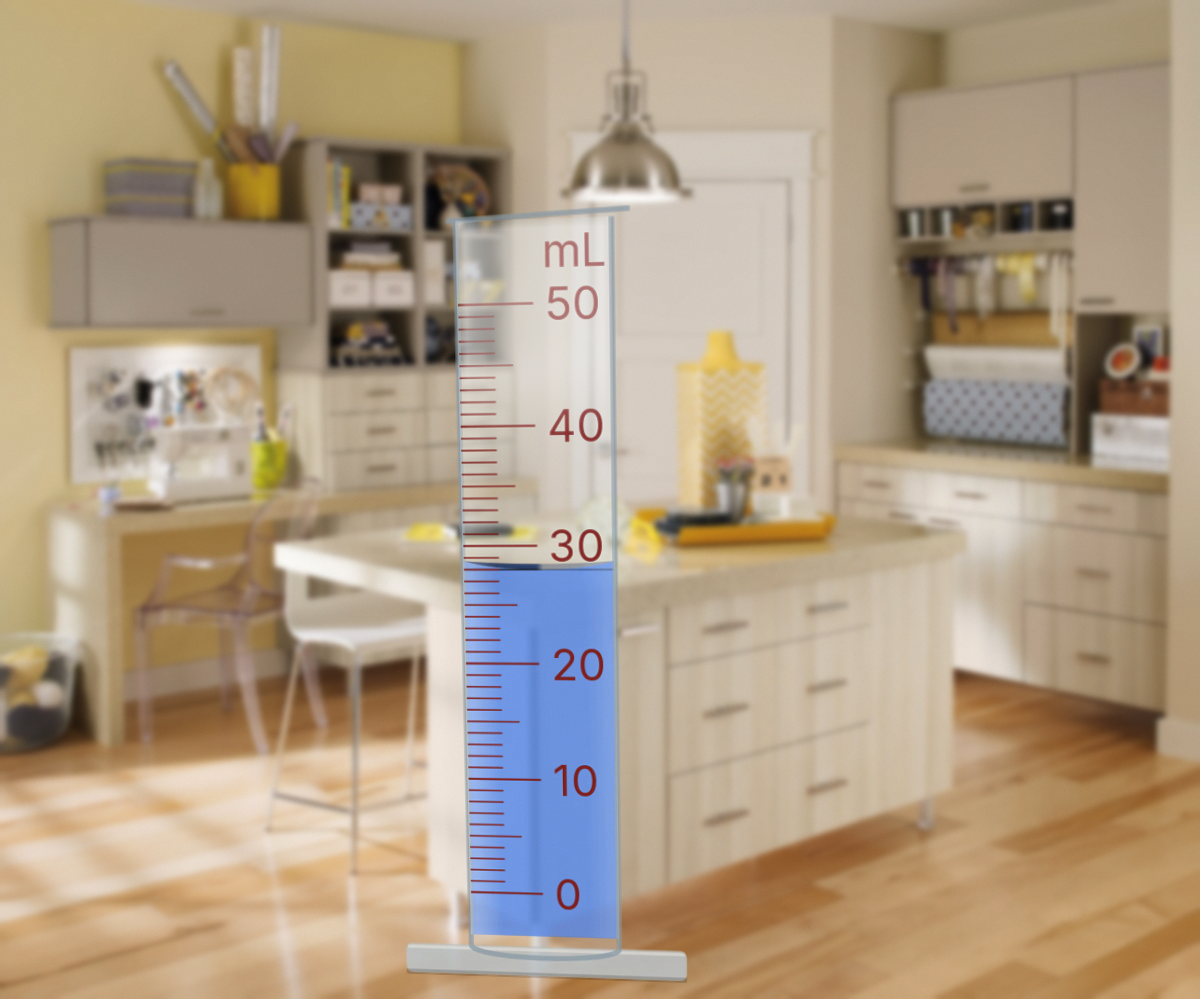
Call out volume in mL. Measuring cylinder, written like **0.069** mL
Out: **28** mL
